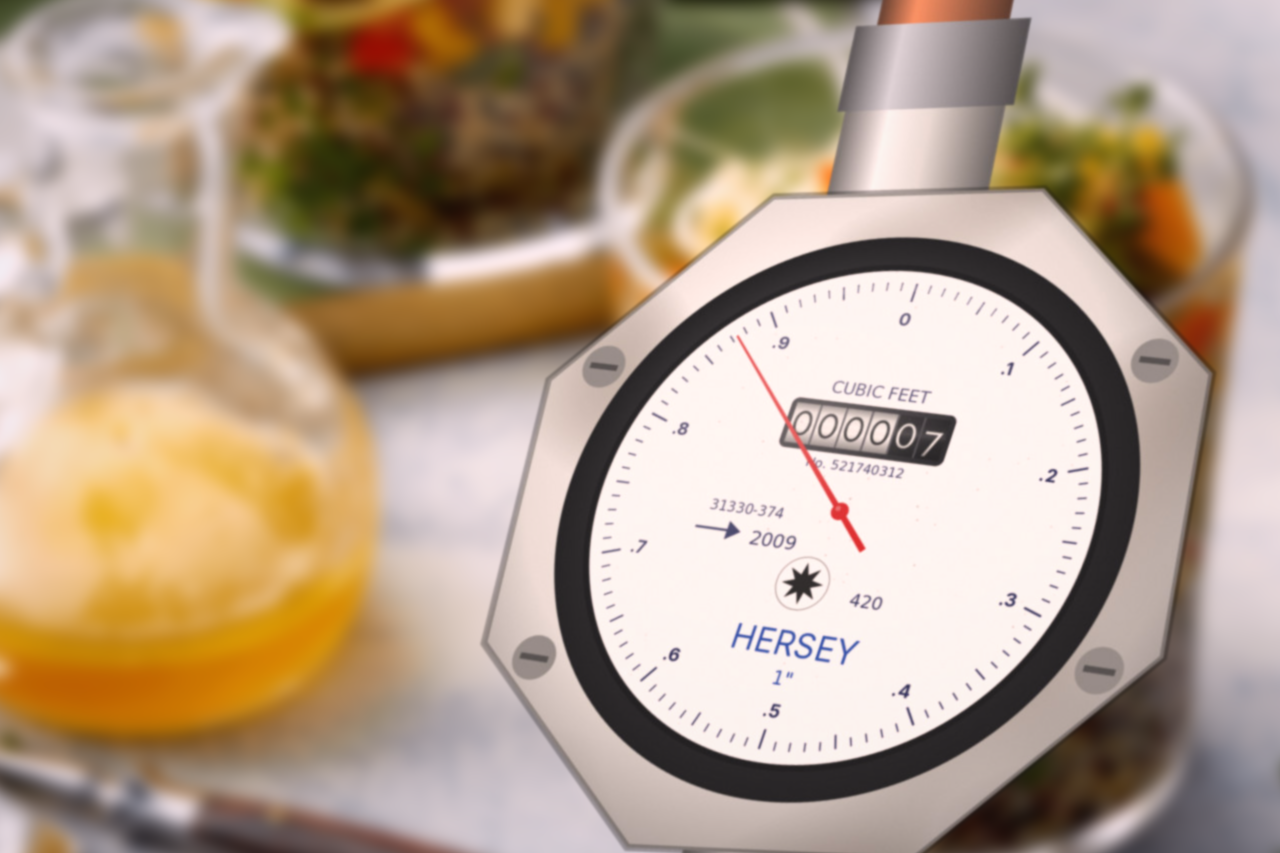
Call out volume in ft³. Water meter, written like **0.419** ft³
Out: **6.87** ft³
